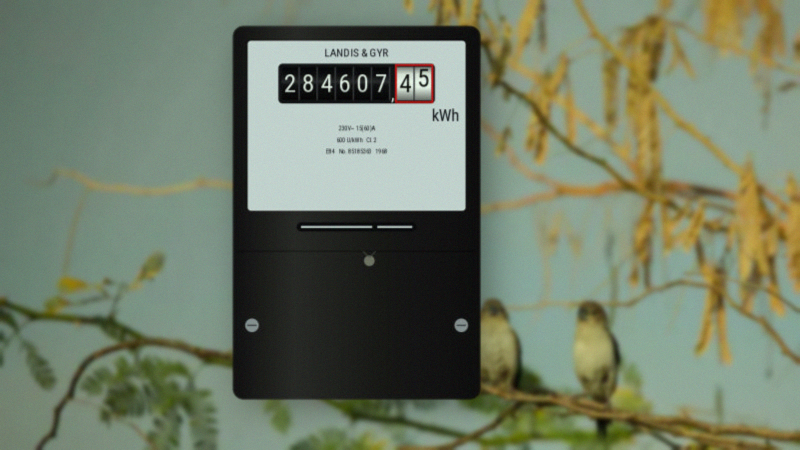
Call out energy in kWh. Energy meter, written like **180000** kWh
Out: **284607.45** kWh
